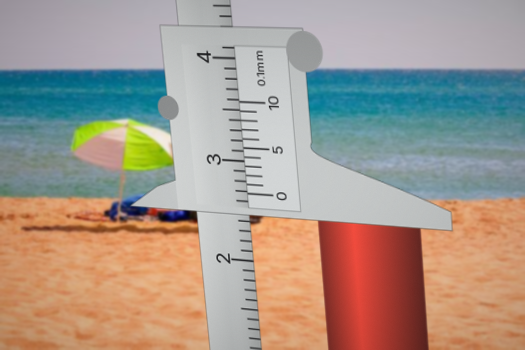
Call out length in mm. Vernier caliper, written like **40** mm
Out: **26.8** mm
